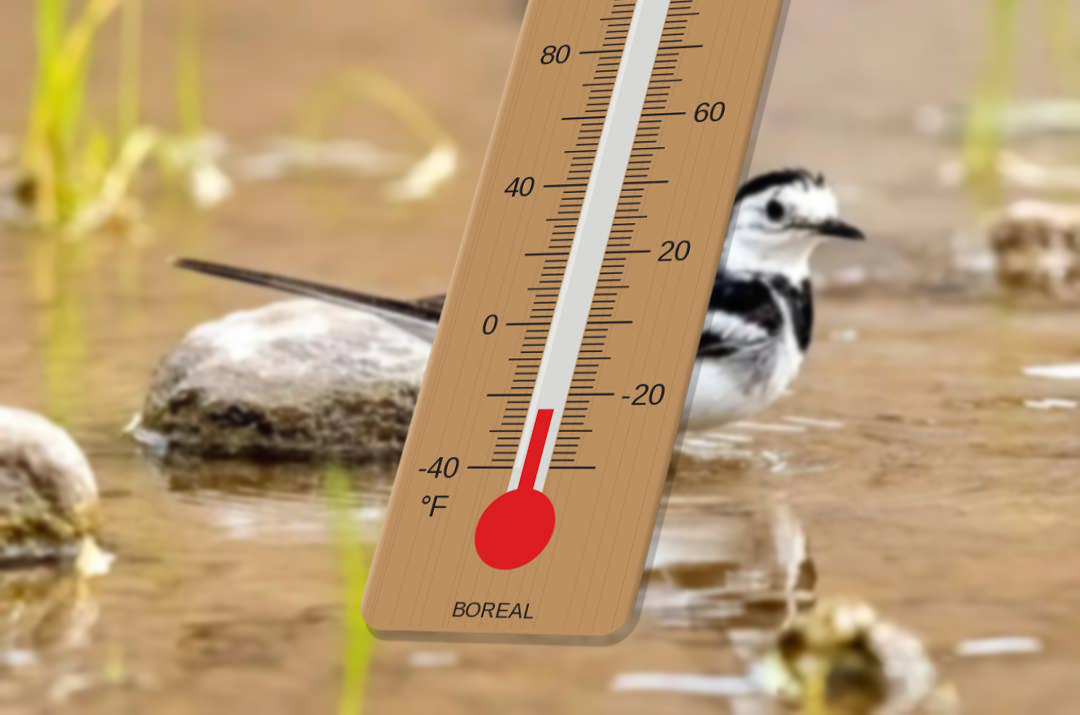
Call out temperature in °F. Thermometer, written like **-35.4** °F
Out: **-24** °F
